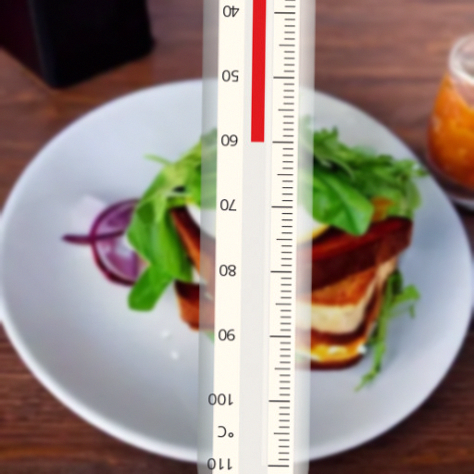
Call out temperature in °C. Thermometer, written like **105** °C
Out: **60** °C
